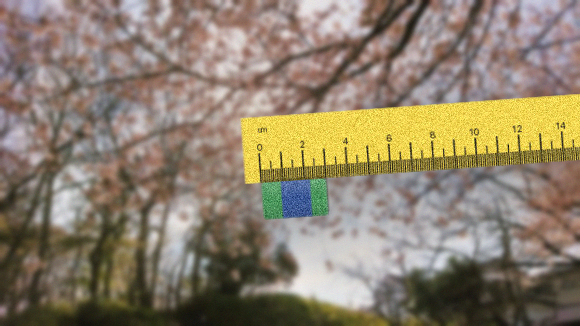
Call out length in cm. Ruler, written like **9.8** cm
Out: **3** cm
